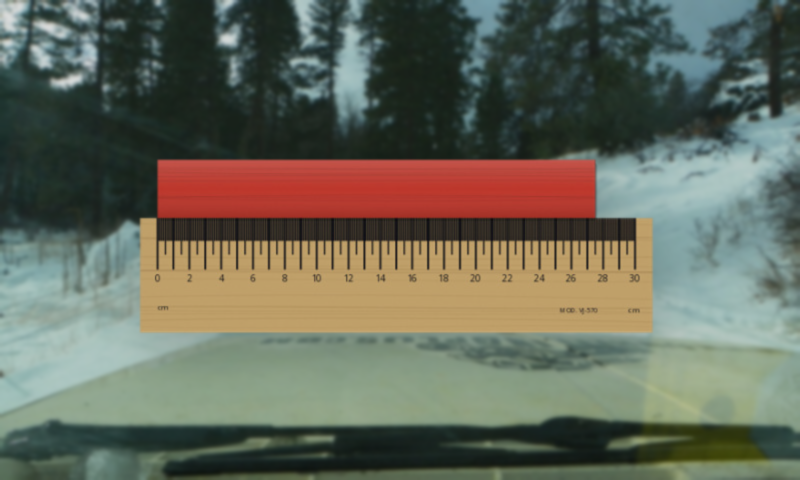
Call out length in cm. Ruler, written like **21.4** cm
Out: **27.5** cm
